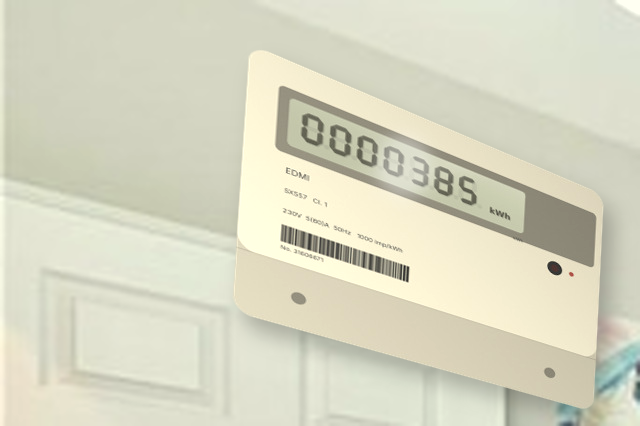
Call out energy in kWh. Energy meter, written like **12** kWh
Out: **385** kWh
